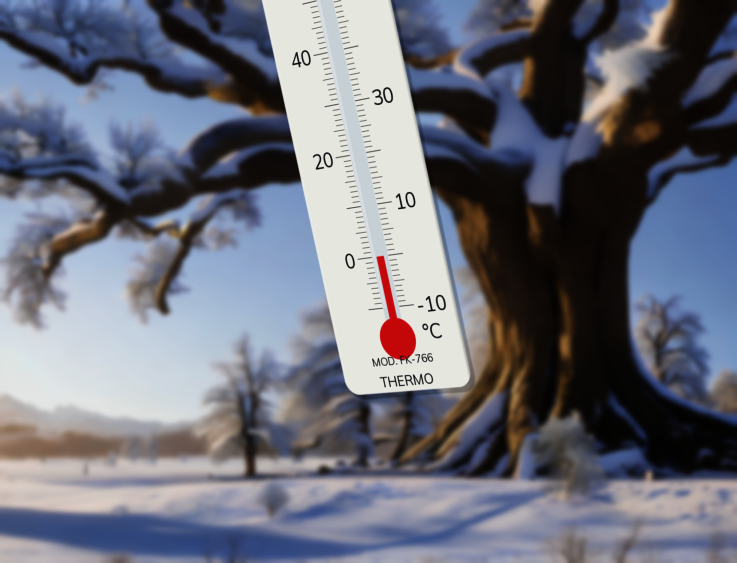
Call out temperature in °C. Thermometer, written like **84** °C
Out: **0** °C
